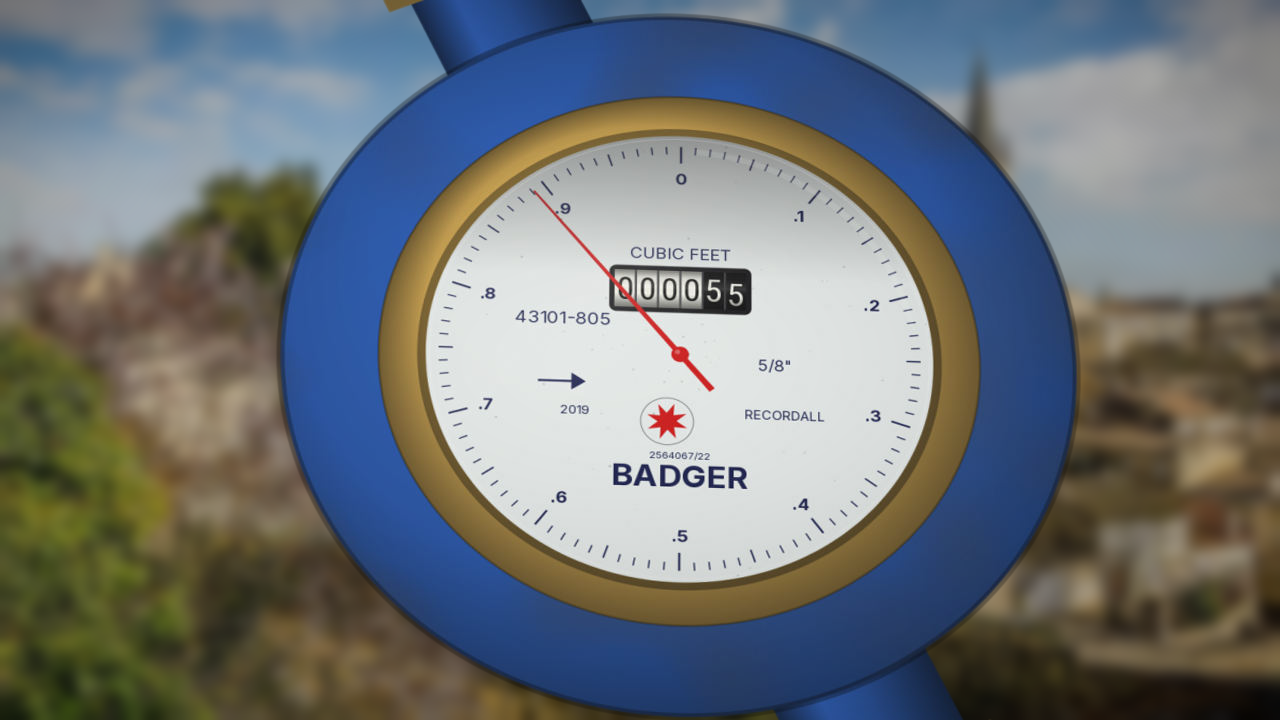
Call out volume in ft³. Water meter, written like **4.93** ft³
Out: **54.89** ft³
